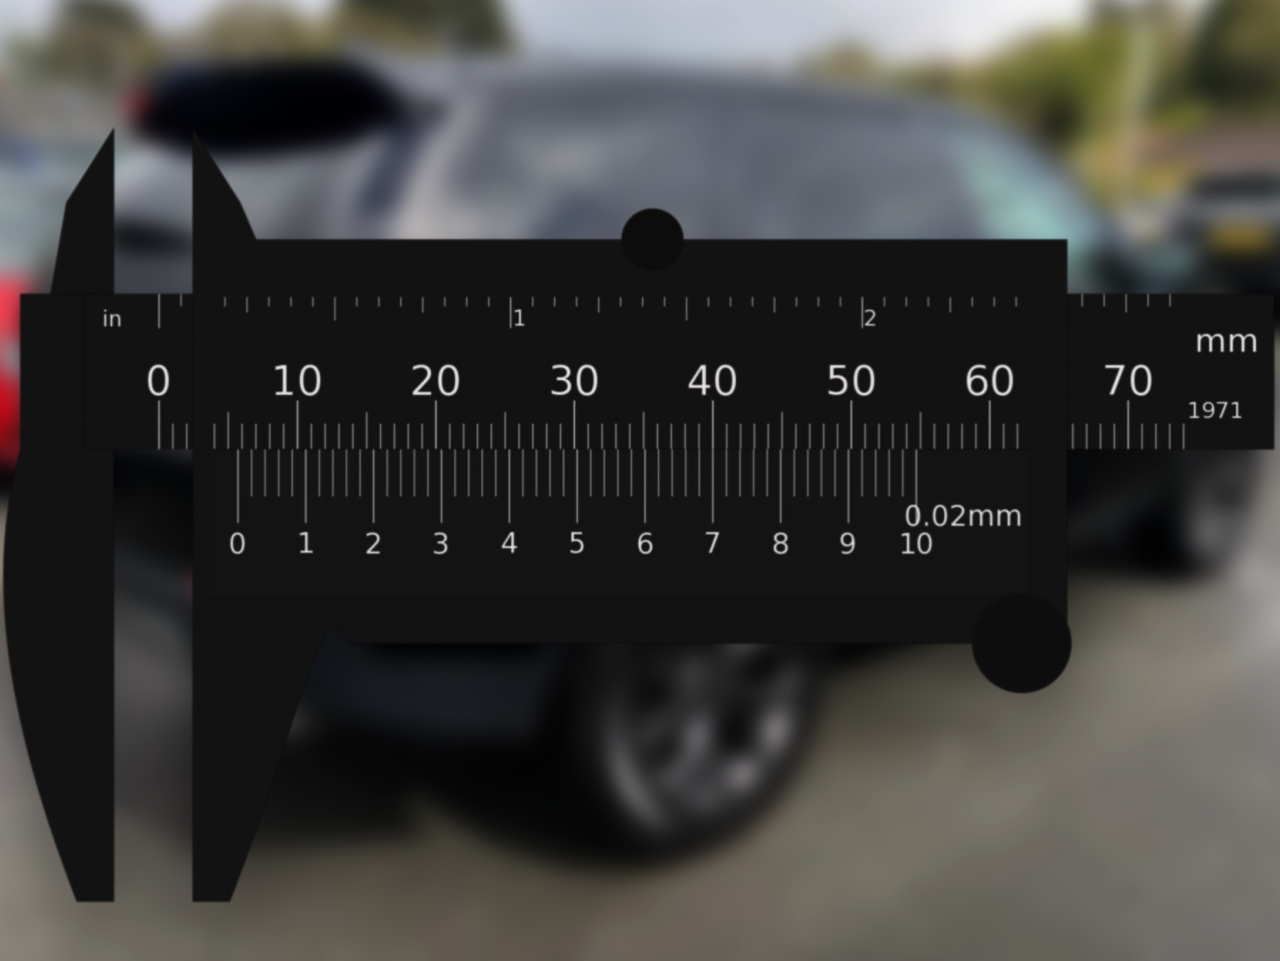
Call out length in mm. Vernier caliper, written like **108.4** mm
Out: **5.7** mm
